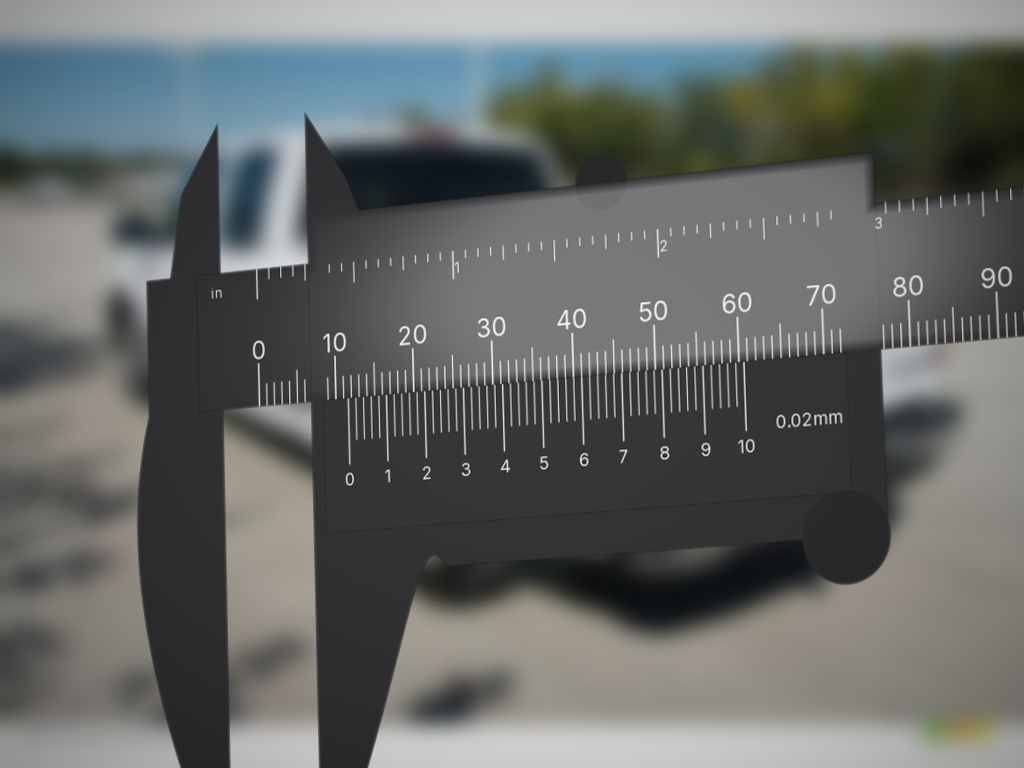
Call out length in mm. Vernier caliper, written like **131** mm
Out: **11.6** mm
